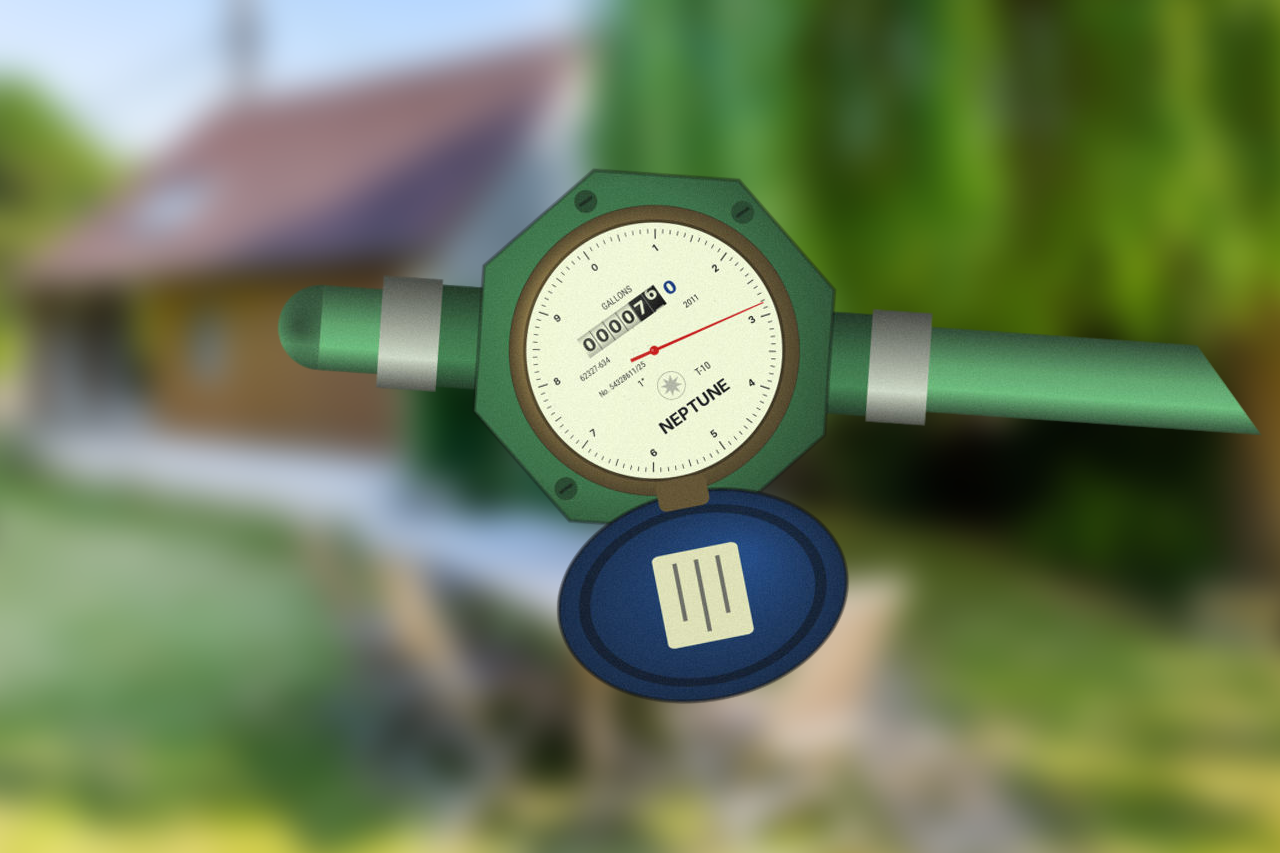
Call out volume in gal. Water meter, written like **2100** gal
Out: **762.8** gal
